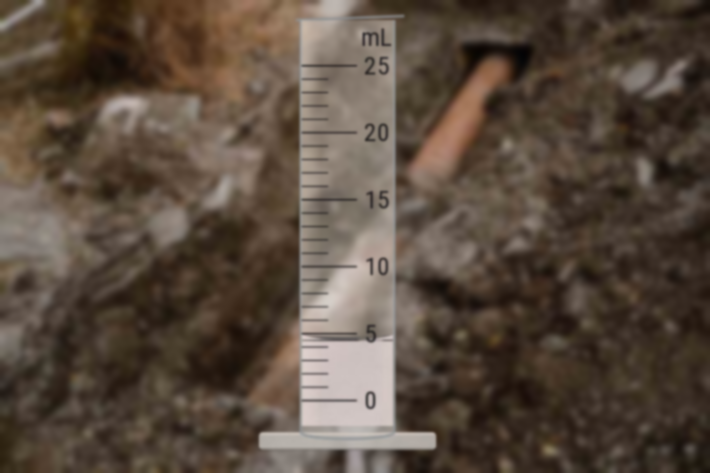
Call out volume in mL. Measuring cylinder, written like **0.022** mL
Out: **4.5** mL
